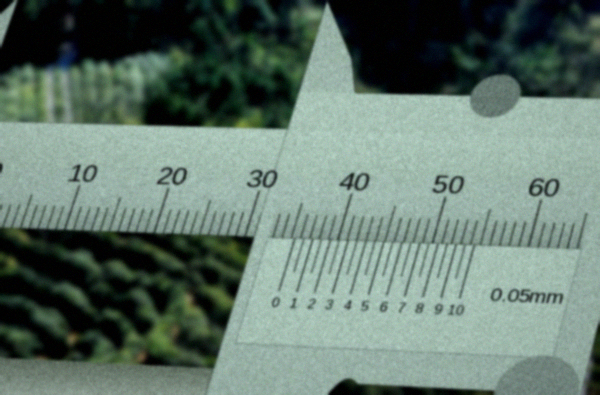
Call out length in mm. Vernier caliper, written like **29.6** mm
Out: **35.4** mm
